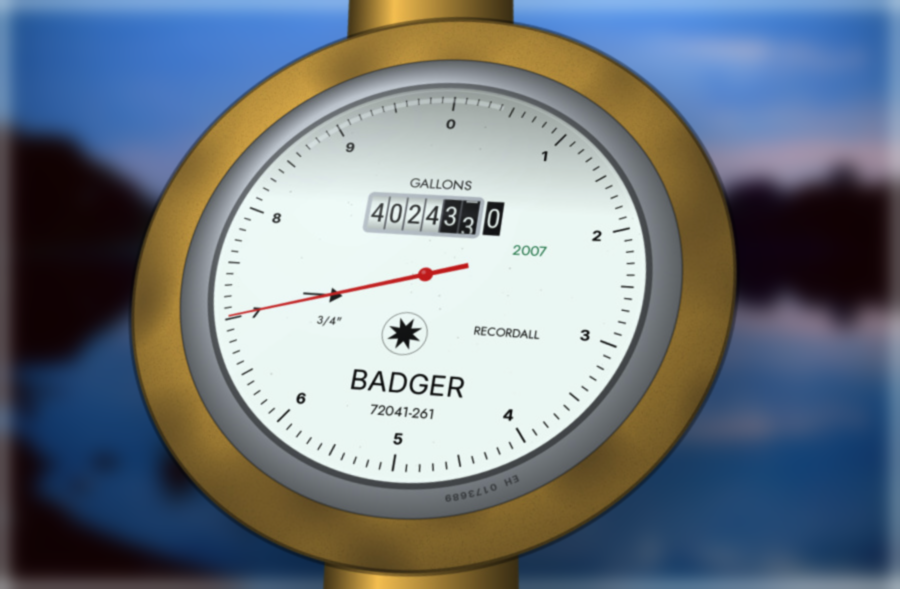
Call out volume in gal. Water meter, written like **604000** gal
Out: **4024327.0** gal
